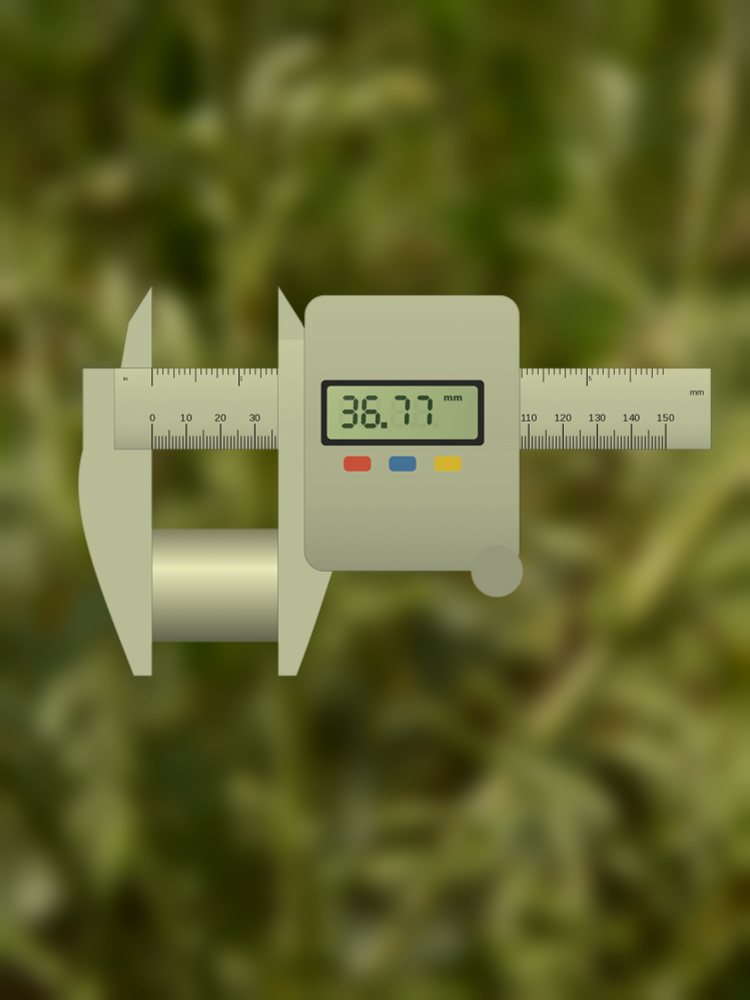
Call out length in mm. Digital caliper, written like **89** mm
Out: **36.77** mm
